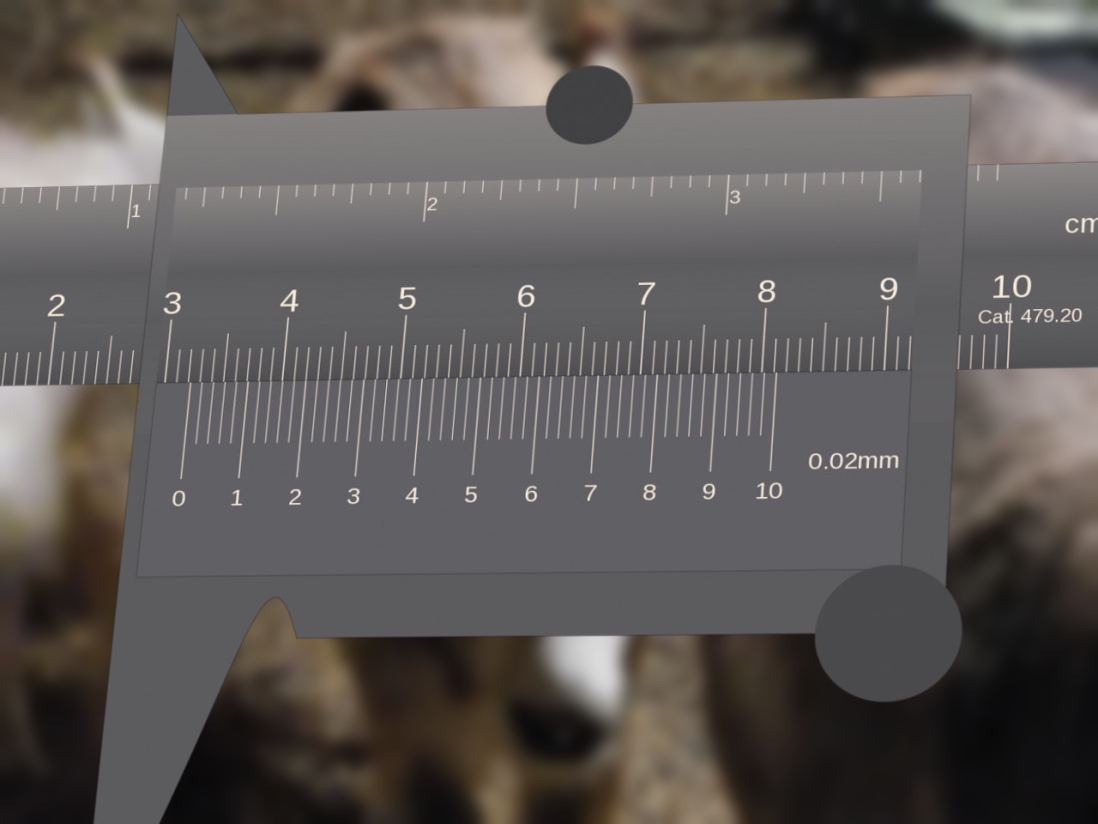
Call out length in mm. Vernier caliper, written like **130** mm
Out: **32.2** mm
